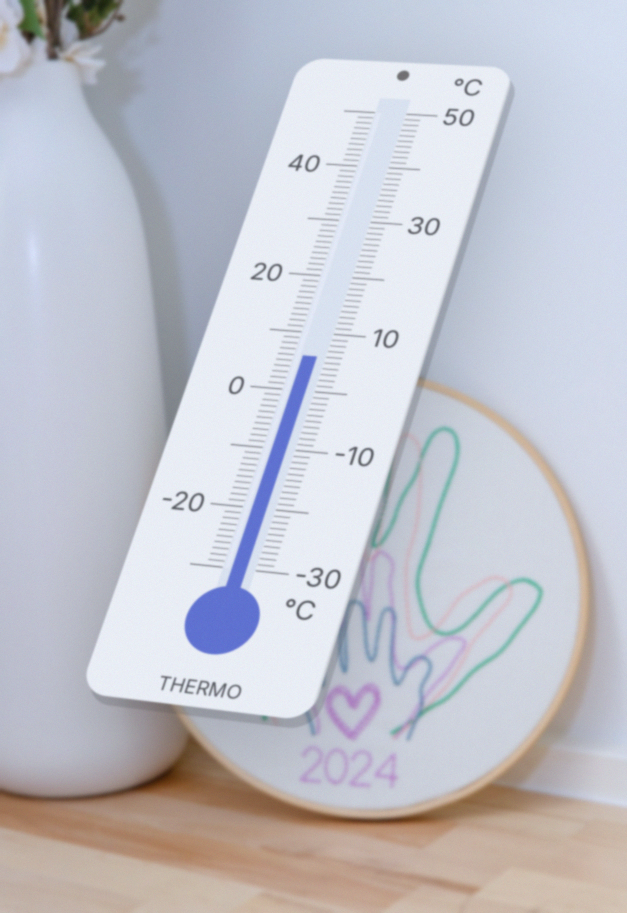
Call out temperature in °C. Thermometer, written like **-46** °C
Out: **6** °C
